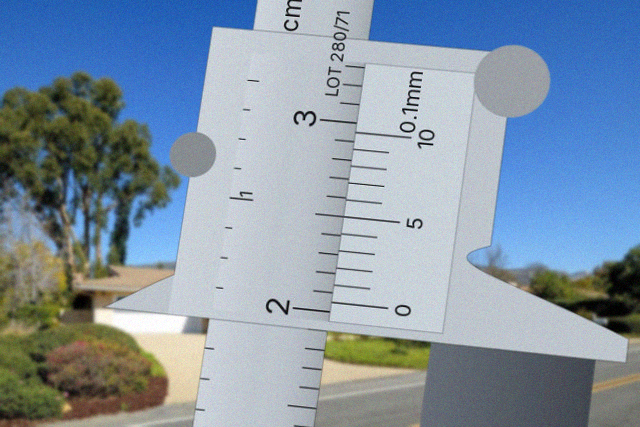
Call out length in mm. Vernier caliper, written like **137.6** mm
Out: **20.5** mm
